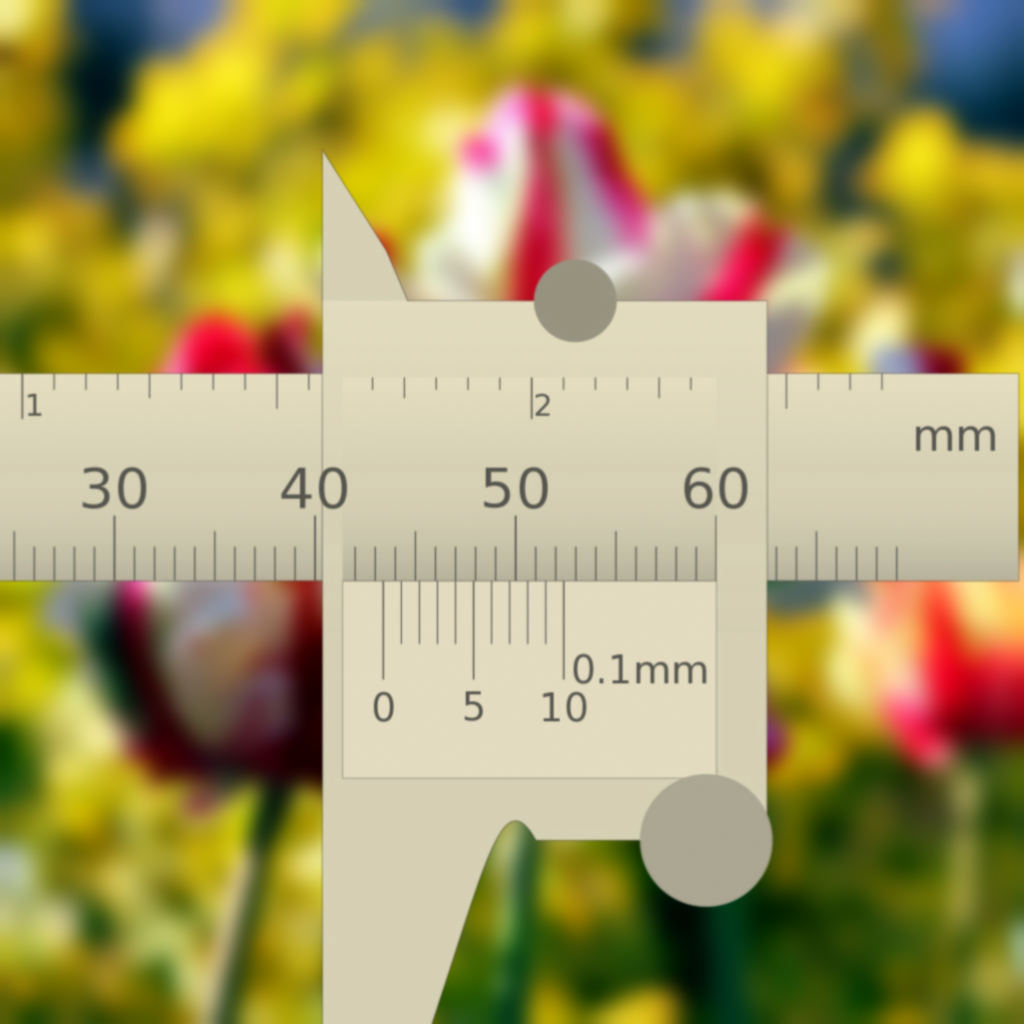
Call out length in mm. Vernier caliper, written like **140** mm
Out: **43.4** mm
